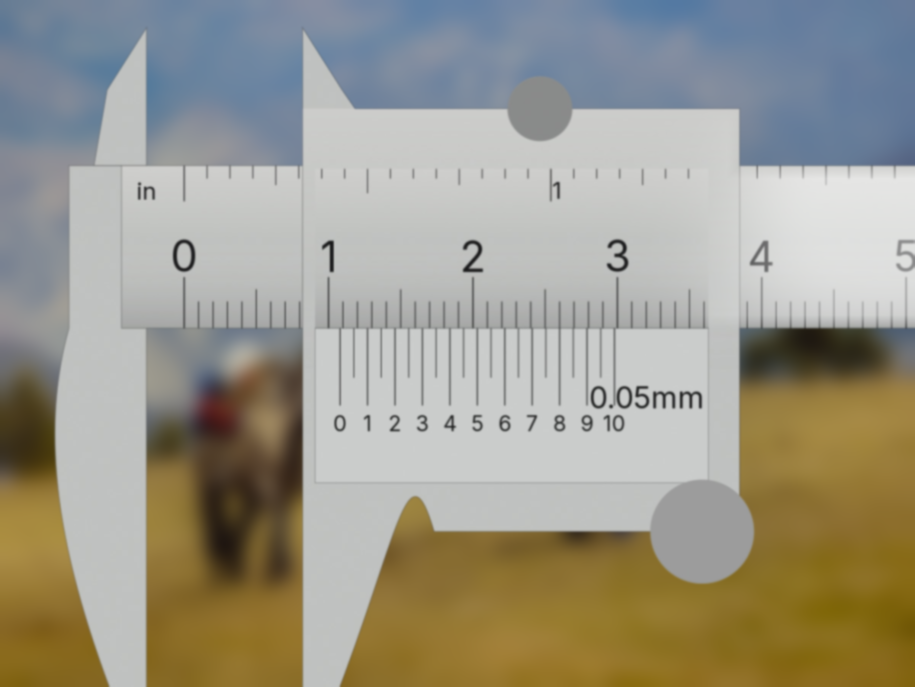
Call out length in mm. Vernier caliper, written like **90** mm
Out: **10.8** mm
